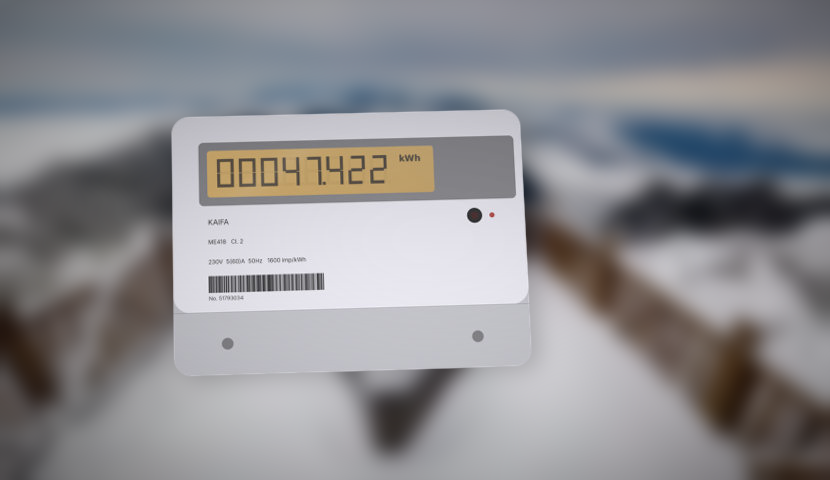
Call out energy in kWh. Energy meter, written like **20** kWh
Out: **47.422** kWh
